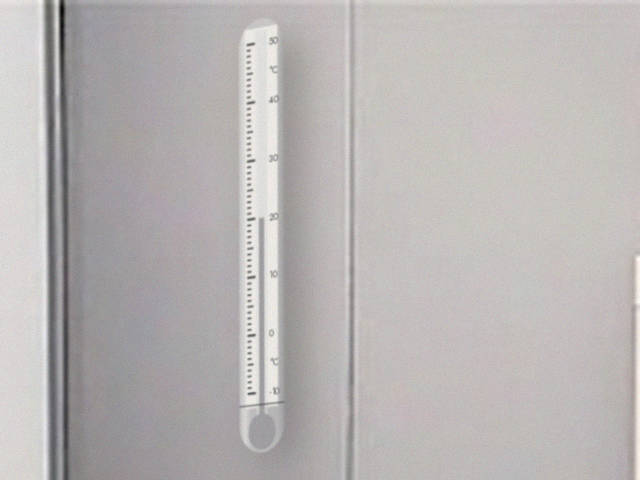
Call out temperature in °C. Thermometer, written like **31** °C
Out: **20** °C
